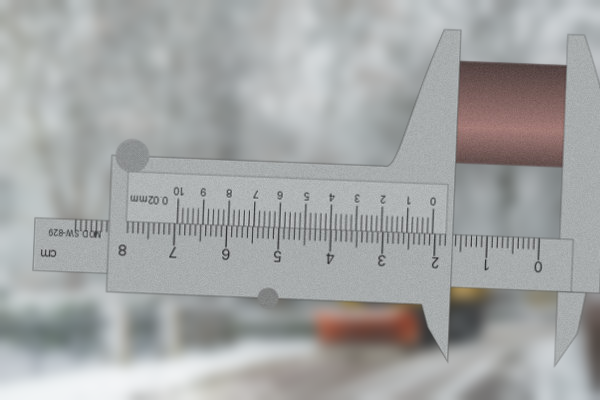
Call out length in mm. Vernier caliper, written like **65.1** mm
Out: **20.5** mm
